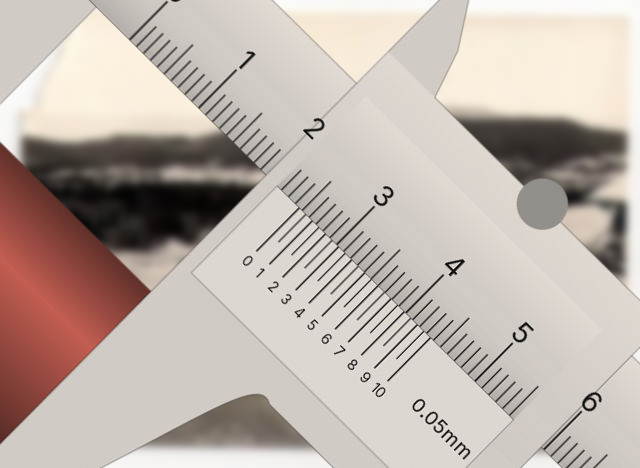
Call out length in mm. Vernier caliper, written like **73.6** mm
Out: **24.6** mm
